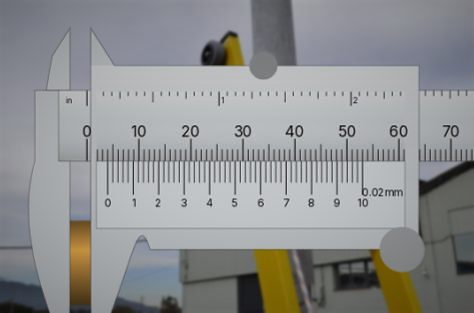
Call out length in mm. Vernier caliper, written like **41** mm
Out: **4.0** mm
